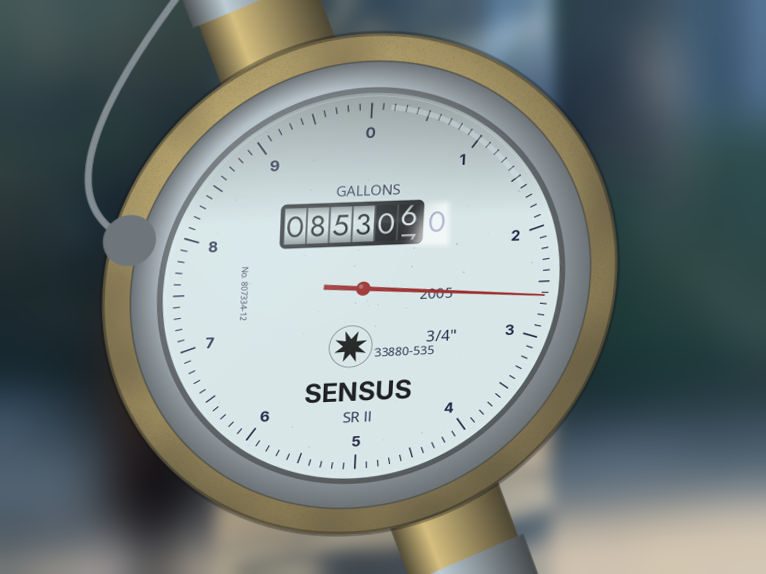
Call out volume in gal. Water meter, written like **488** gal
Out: **853062.6** gal
